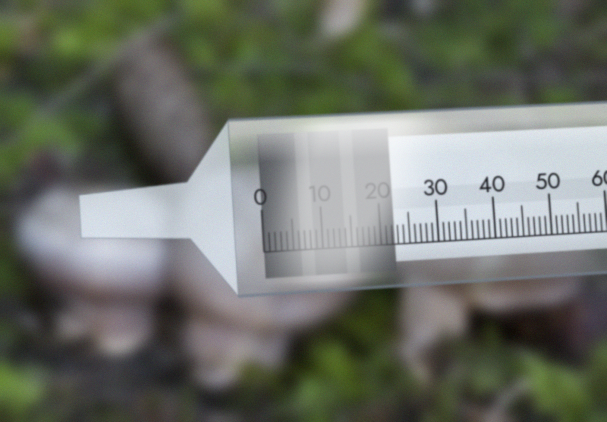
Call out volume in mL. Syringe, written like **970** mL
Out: **0** mL
